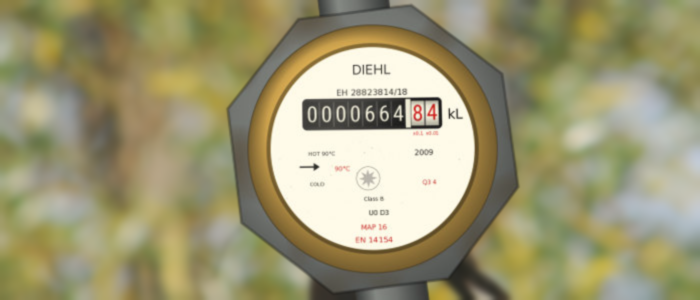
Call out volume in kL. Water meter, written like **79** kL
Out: **664.84** kL
